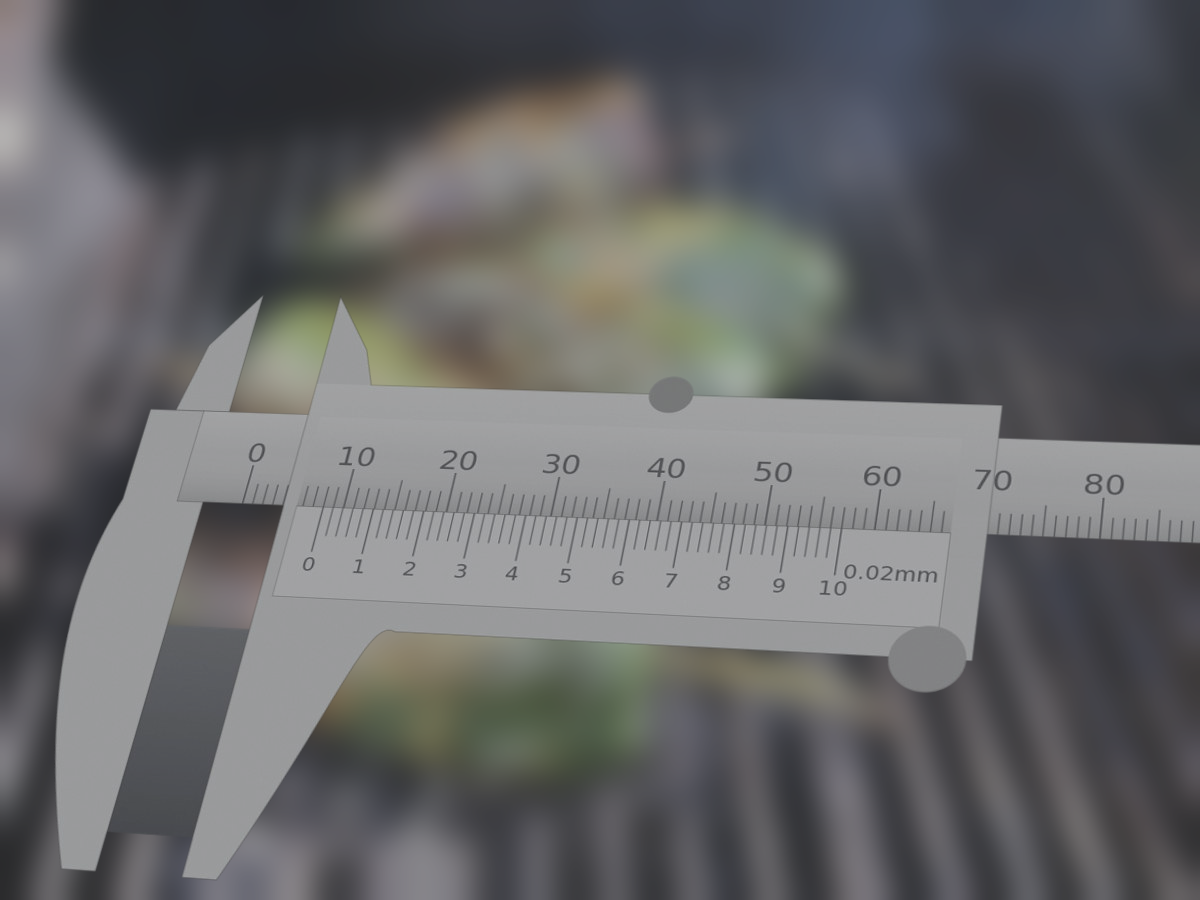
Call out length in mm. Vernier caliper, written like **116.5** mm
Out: **8.0** mm
